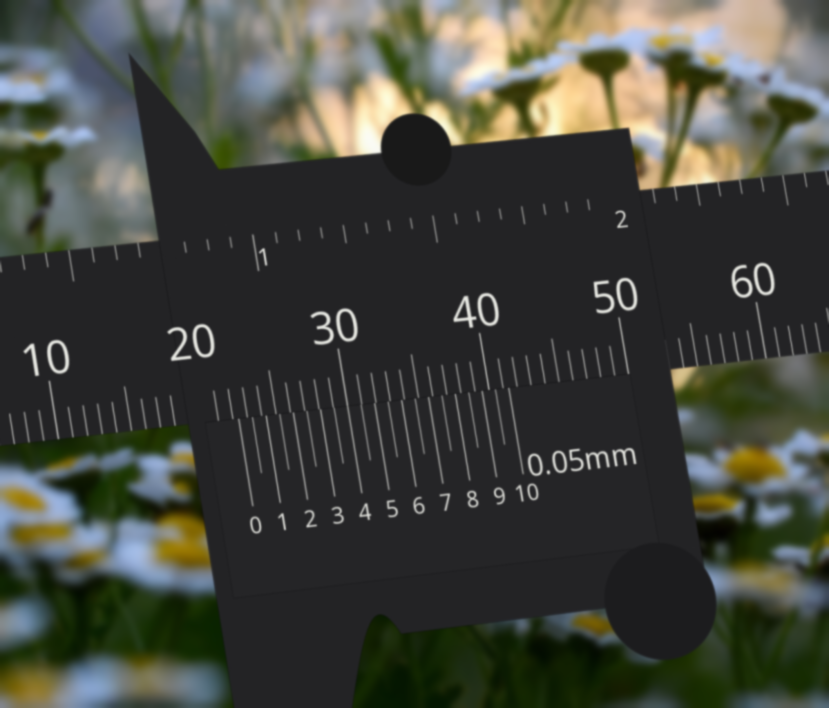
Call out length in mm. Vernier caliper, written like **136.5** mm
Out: **22.4** mm
